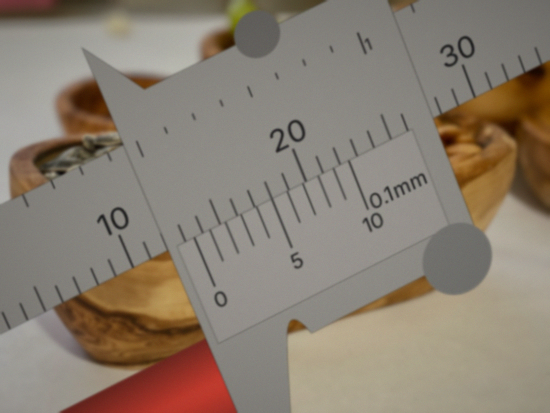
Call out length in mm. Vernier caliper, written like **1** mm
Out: **13.5** mm
